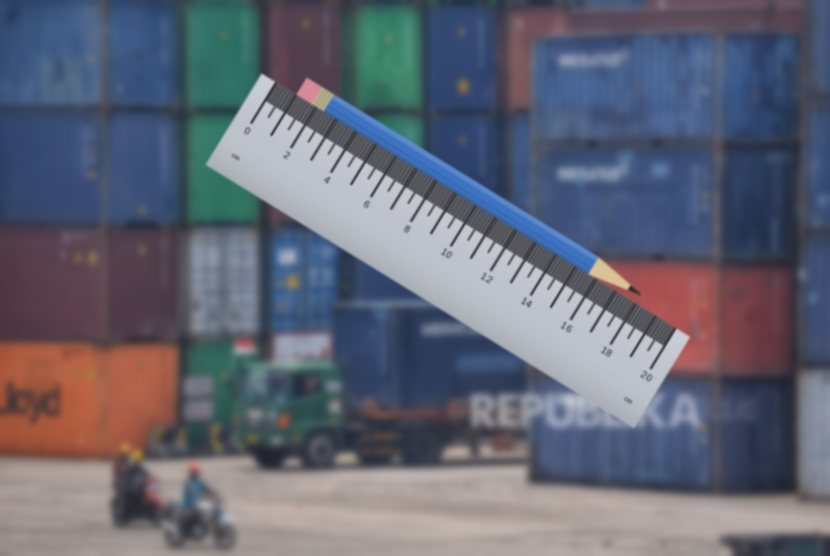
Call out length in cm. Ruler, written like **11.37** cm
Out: **17** cm
